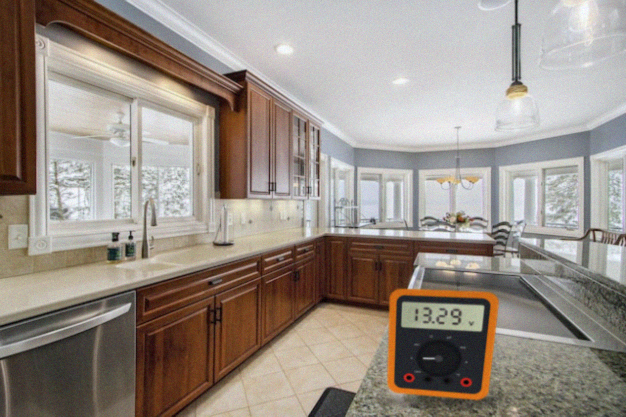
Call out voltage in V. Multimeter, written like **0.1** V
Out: **13.29** V
